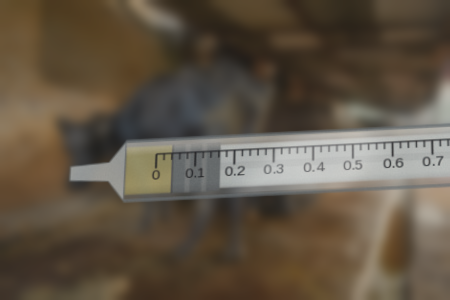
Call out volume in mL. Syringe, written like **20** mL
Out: **0.04** mL
